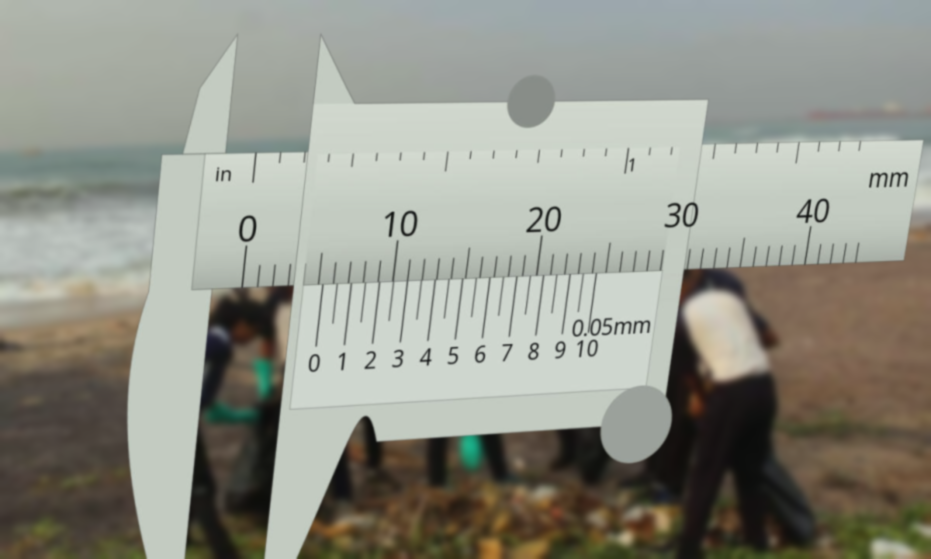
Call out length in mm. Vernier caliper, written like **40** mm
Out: **5.3** mm
